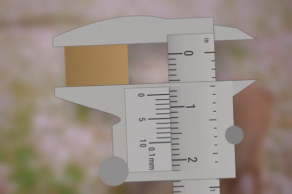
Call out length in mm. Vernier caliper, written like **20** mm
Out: **7.6** mm
